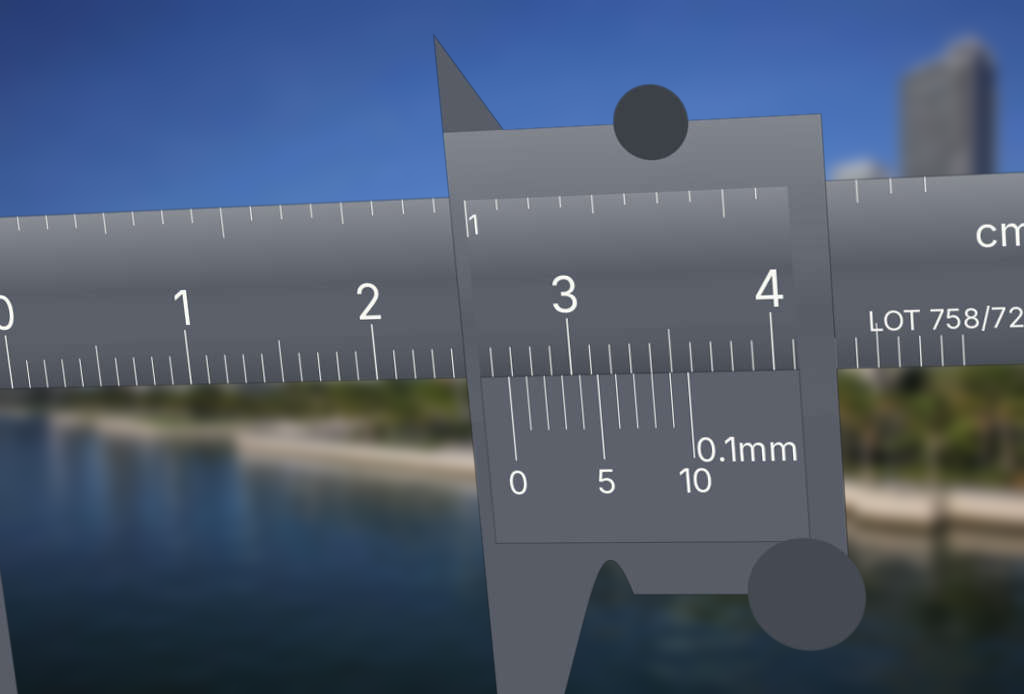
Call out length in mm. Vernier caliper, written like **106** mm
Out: **26.8** mm
